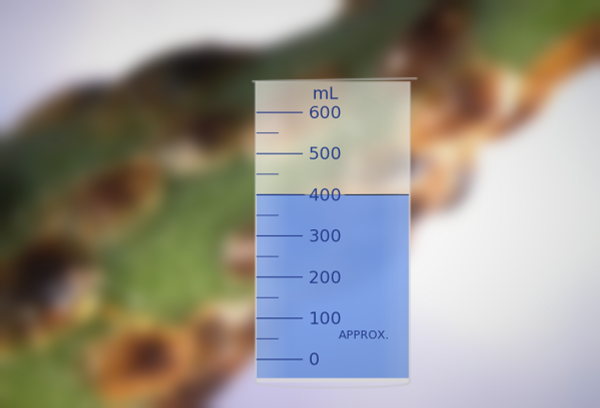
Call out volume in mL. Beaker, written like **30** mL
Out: **400** mL
